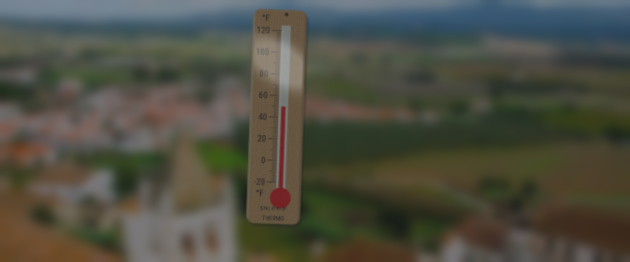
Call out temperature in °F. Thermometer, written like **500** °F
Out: **50** °F
